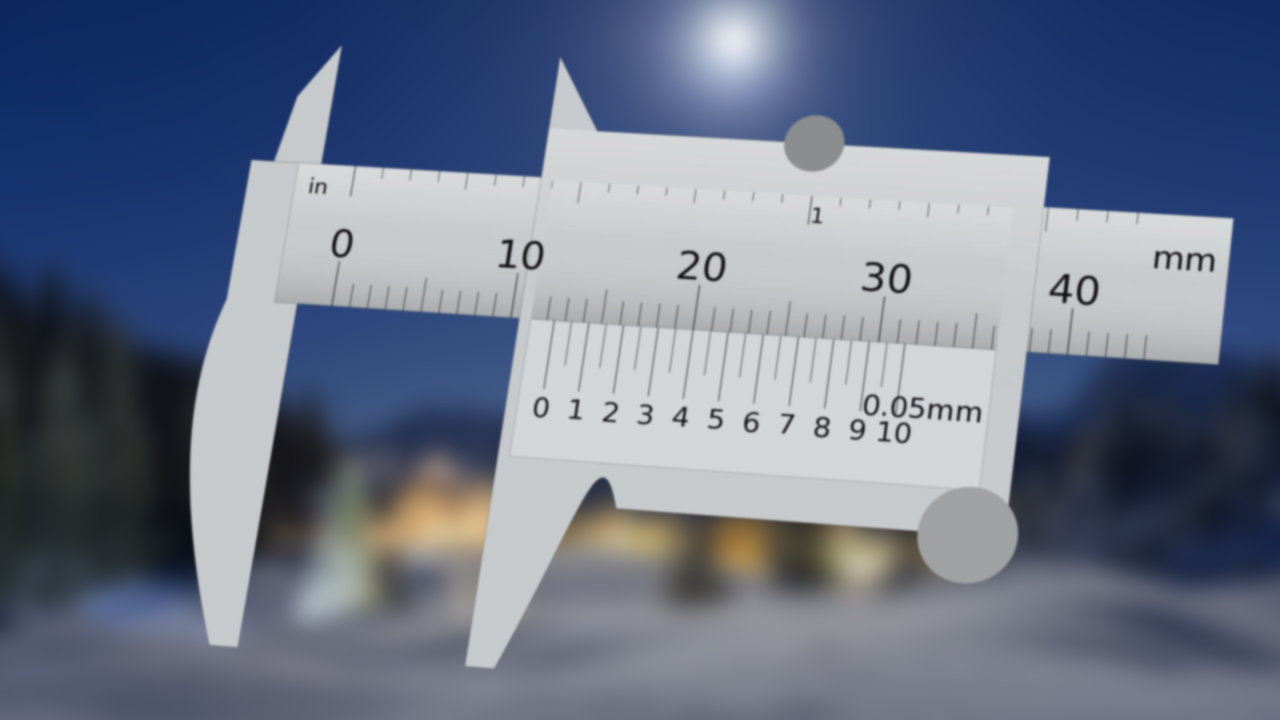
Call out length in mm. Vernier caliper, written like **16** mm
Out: **12.4** mm
